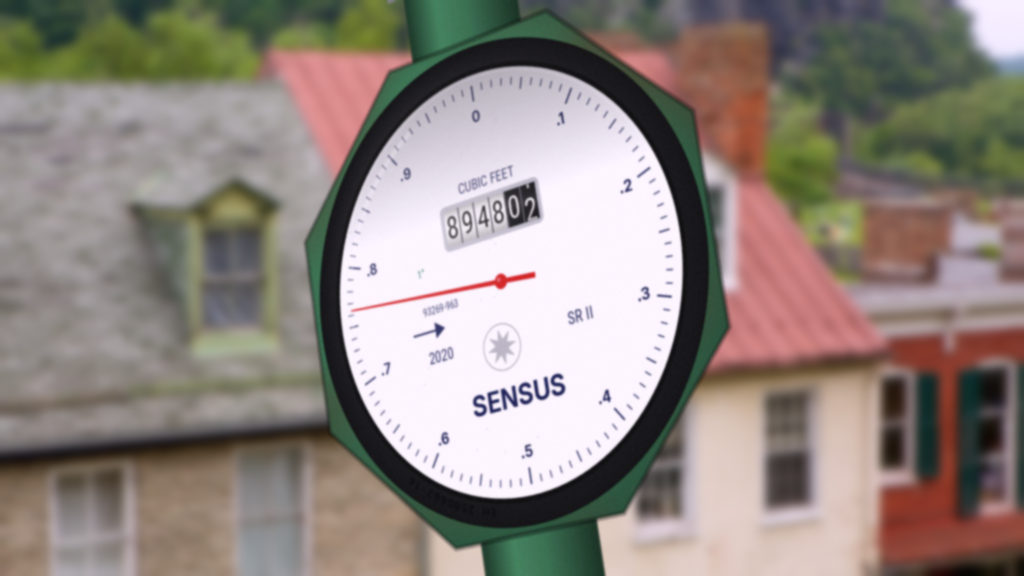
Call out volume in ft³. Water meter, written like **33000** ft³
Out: **894801.76** ft³
